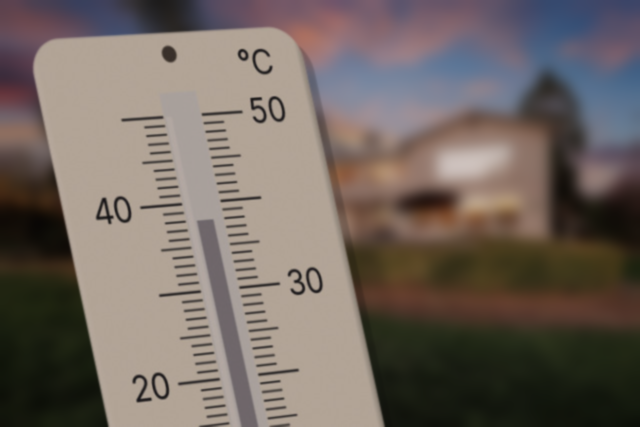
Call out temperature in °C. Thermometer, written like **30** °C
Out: **38** °C
